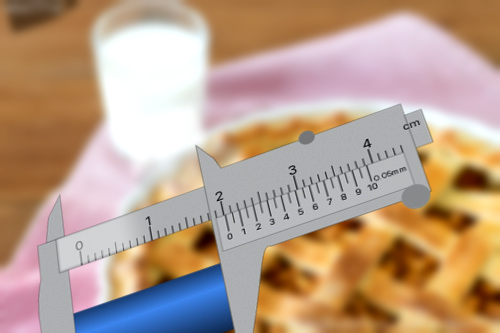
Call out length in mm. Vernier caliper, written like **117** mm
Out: **20.2** mm
